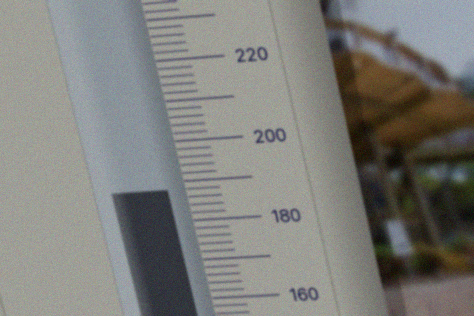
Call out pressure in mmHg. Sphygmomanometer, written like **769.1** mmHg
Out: **188** mmHg
